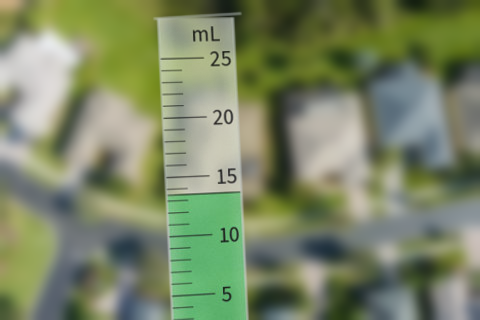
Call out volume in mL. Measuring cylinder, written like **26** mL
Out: **13.5** mL
